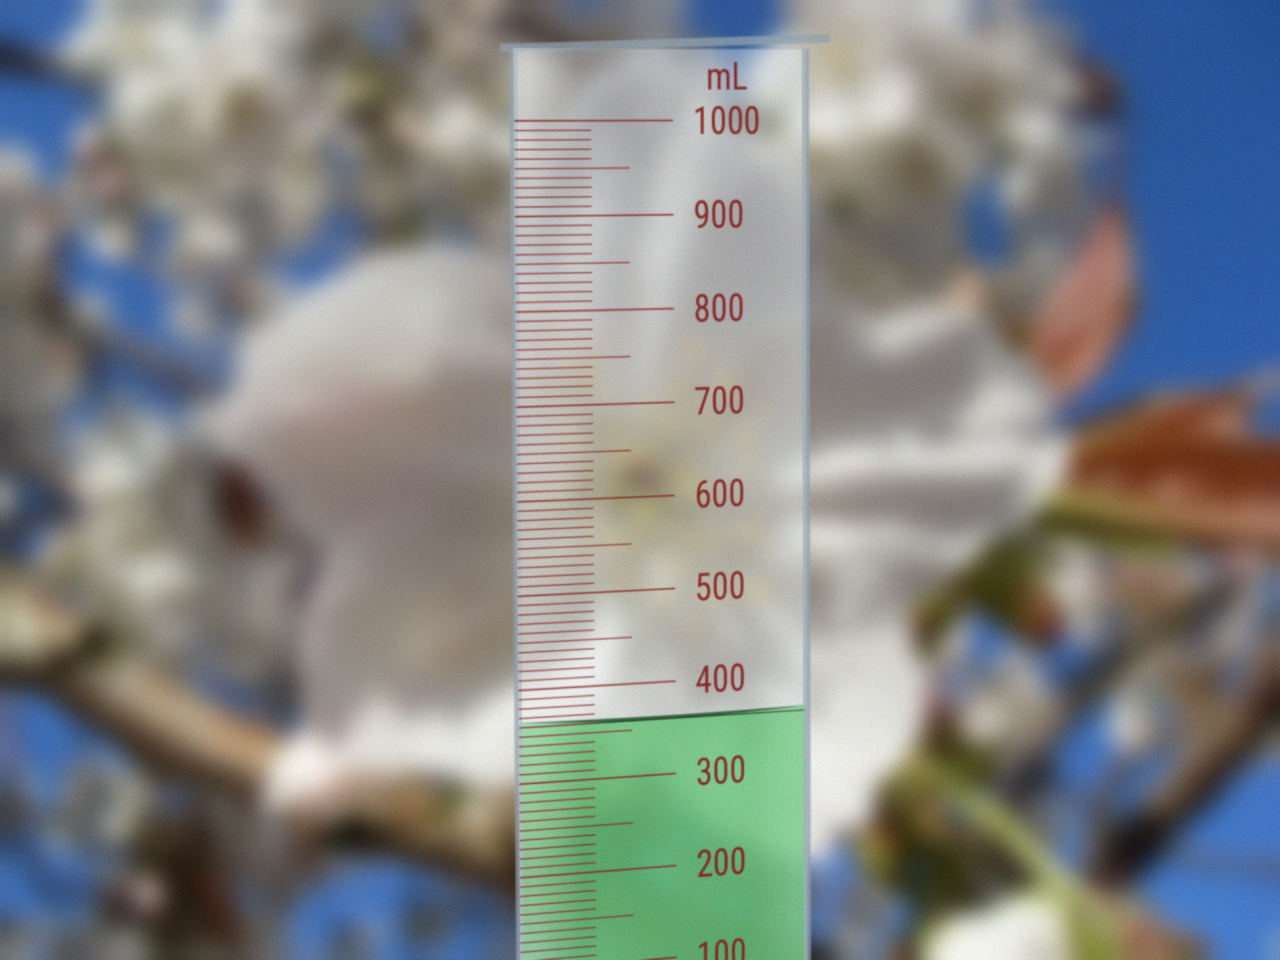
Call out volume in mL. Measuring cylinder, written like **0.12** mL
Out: **360** mL
